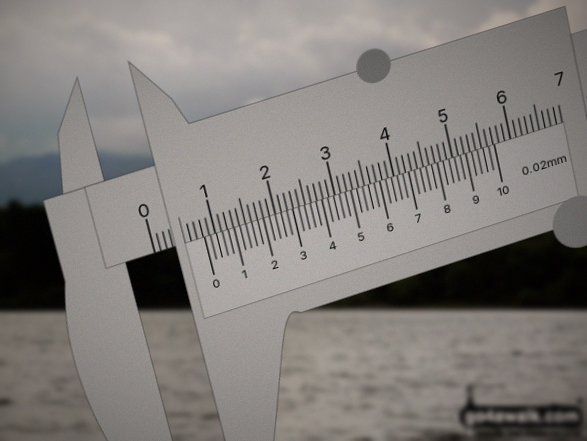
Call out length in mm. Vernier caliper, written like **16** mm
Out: **8.2** mm
